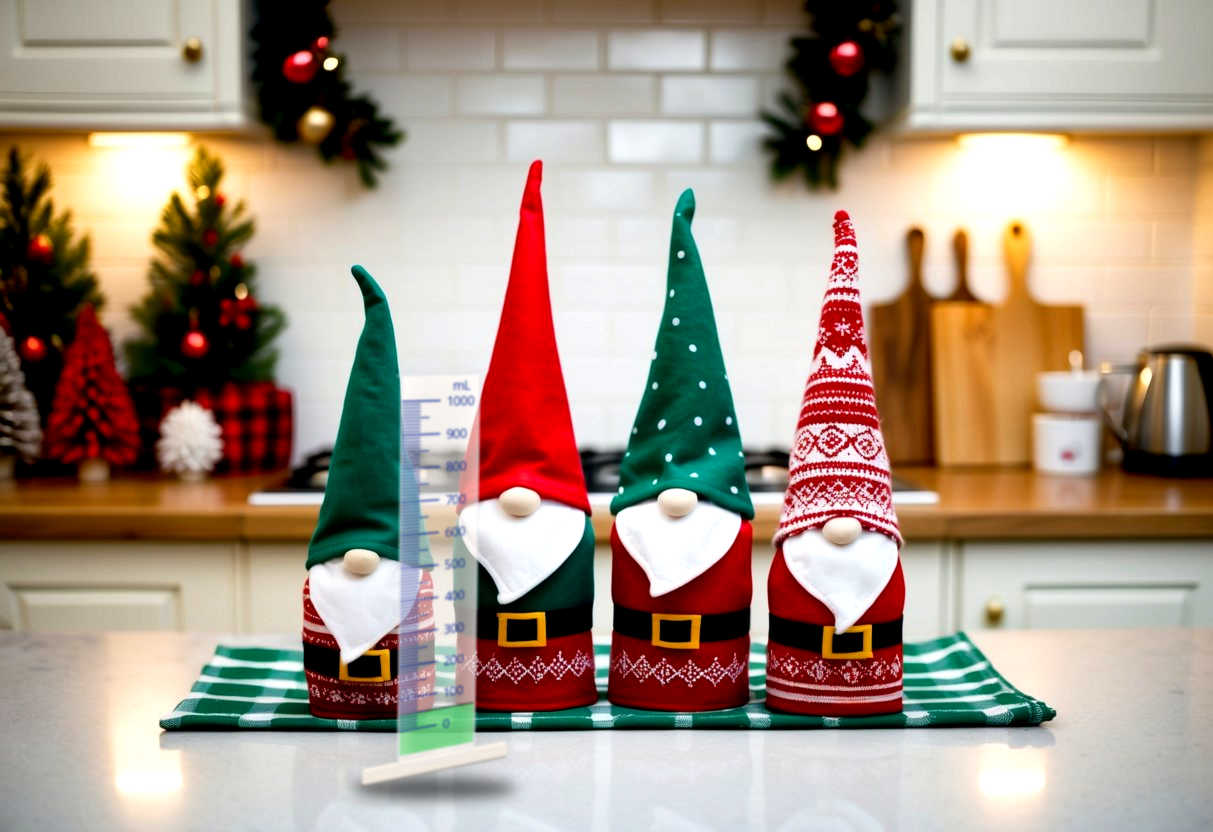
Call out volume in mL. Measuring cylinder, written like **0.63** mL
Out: **50** mL
